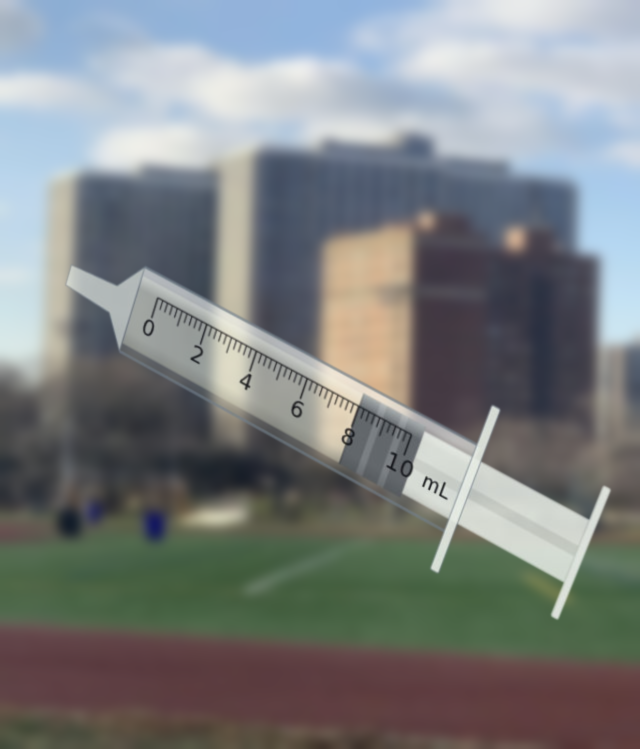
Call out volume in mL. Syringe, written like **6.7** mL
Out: **8** mL
